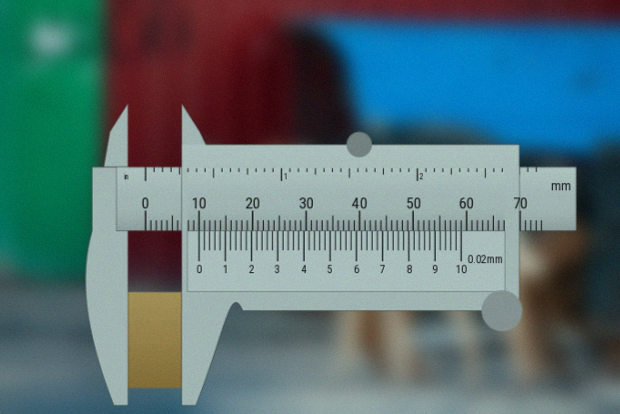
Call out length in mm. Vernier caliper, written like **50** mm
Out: **10.0** mm
